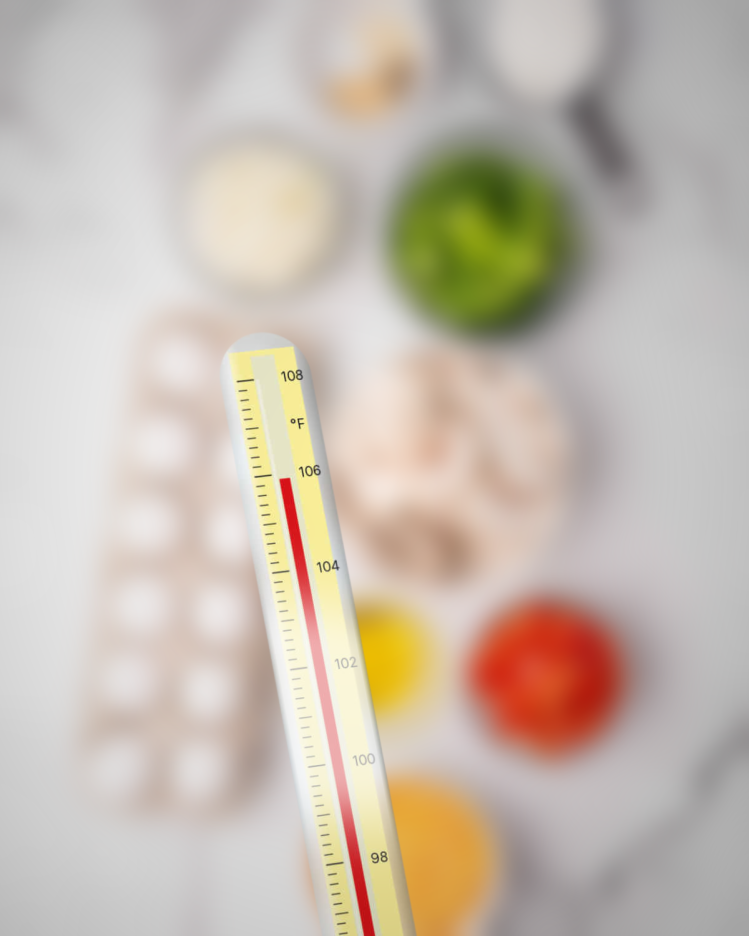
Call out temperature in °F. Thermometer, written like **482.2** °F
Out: **105.9** °F
